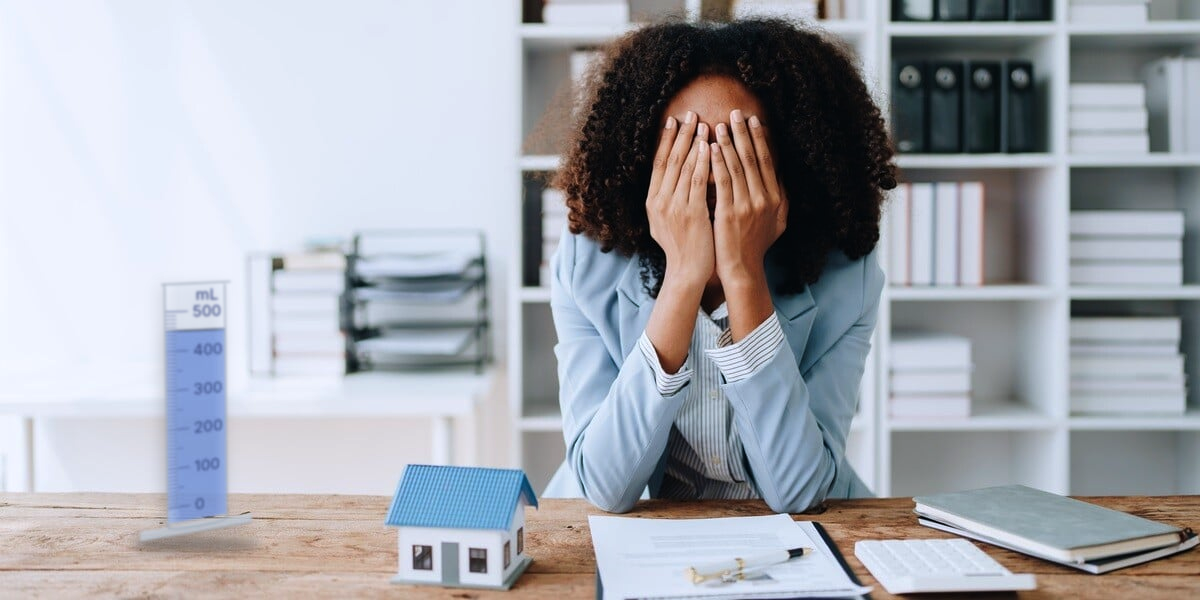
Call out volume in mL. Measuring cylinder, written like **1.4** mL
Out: **450** mL
